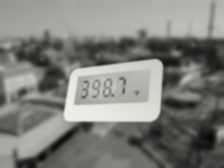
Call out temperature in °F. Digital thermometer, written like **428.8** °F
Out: **398.7** °F
